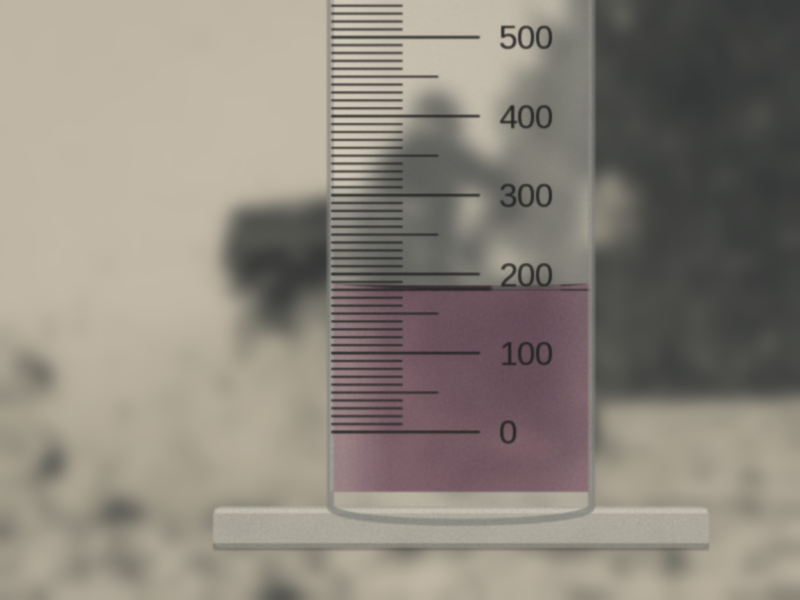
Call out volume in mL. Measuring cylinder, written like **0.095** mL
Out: **180** mL
